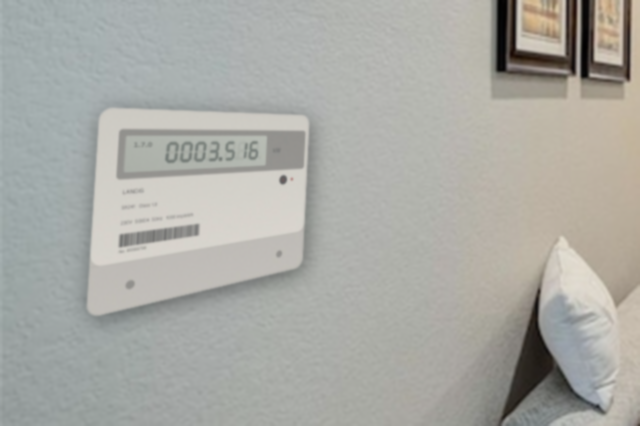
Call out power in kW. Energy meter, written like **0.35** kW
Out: **3.516** kW
